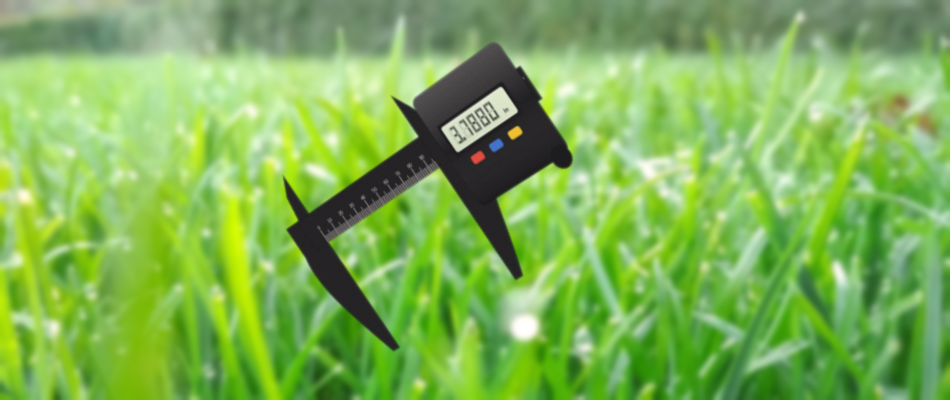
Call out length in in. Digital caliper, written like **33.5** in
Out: **3.7880** in
